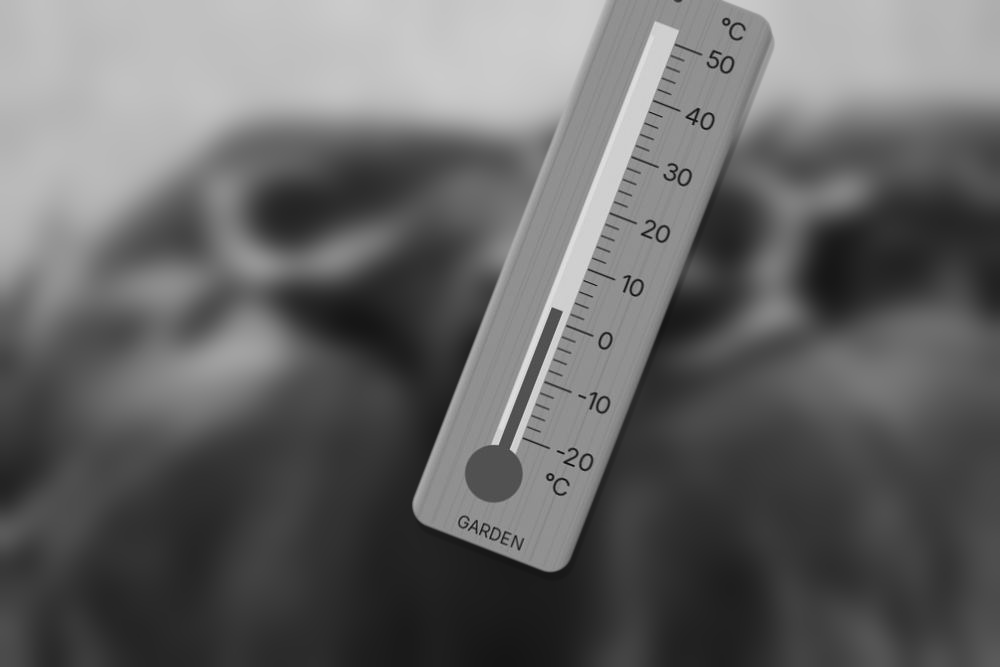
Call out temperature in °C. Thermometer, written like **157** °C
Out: **2** °C
